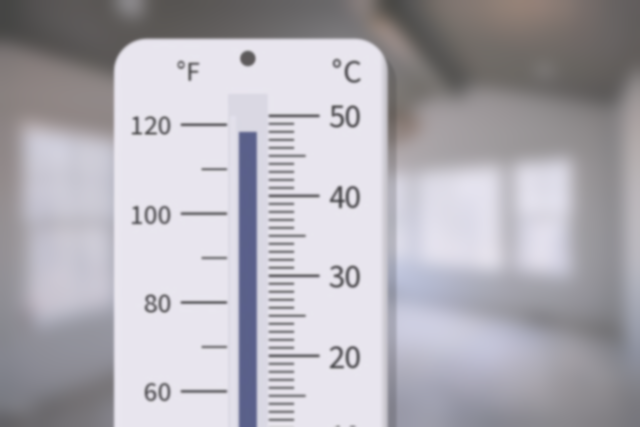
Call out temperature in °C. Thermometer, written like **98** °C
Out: **48** °C
